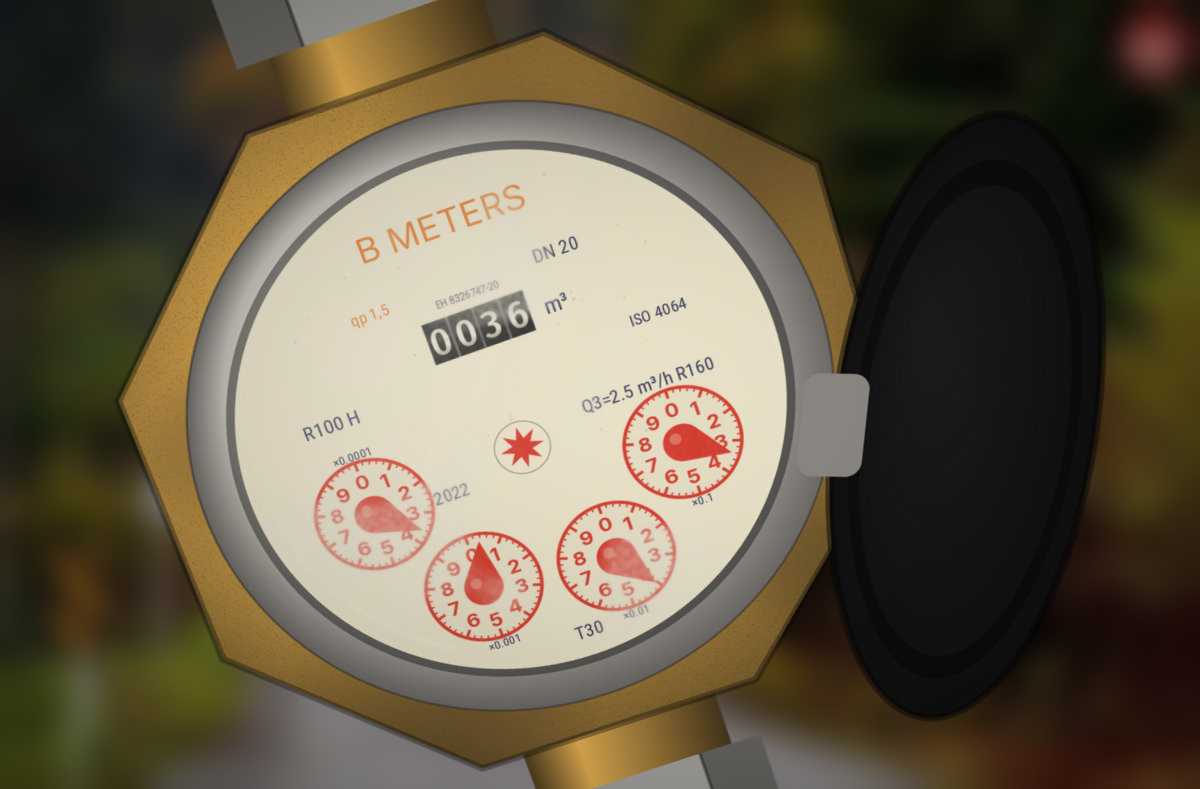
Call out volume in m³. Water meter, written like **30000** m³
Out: **36.3403** m³
